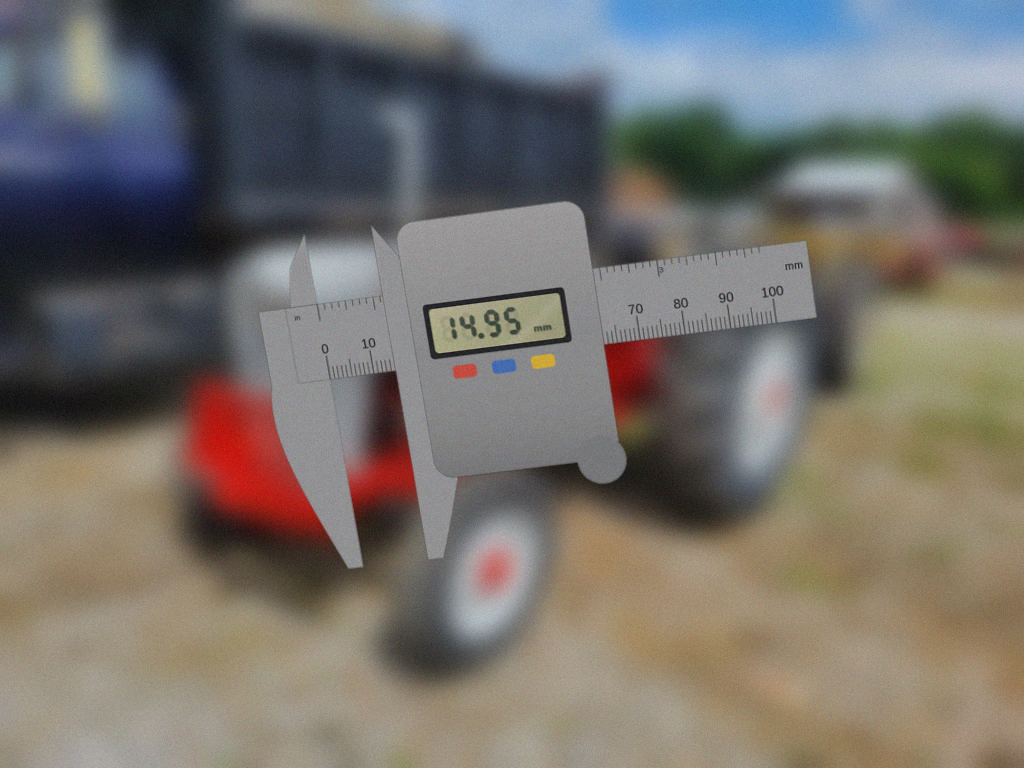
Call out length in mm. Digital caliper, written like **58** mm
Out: **14.95** mm
